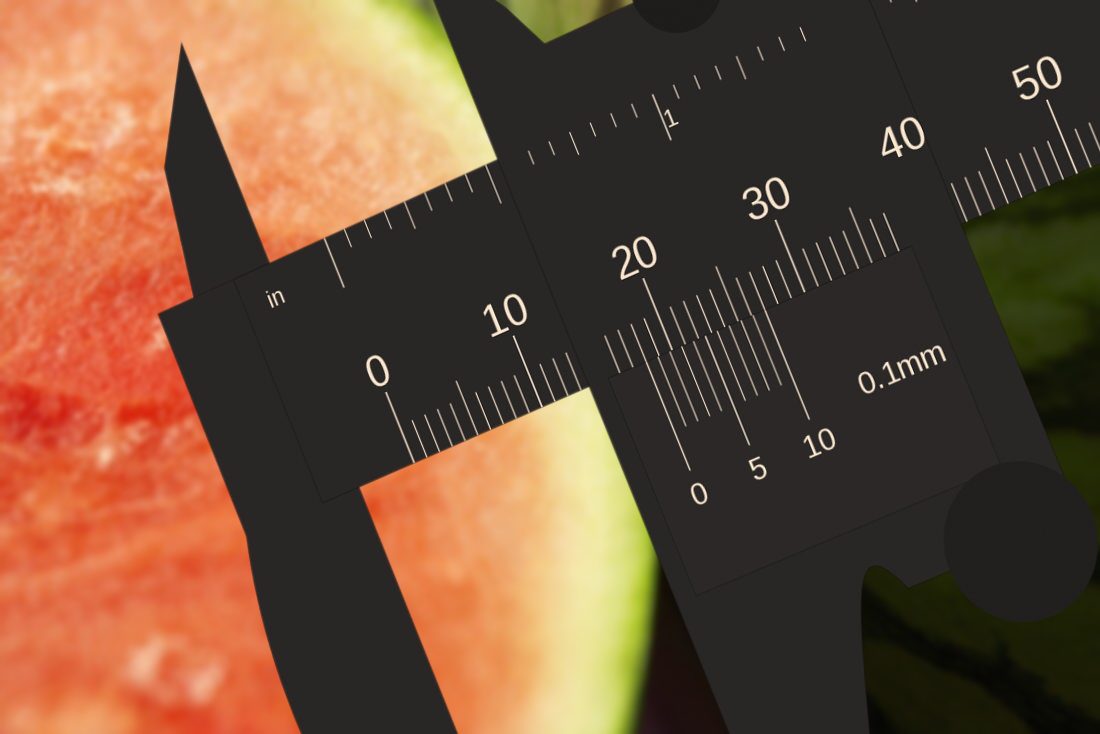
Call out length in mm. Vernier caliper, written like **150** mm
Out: **18.0** mm
